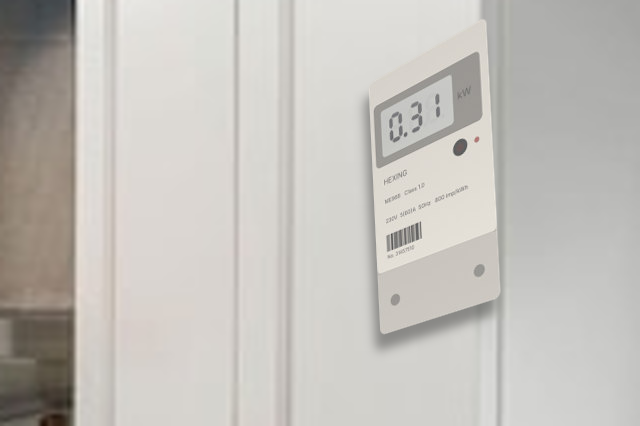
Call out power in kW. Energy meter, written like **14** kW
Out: **0.31** kW
